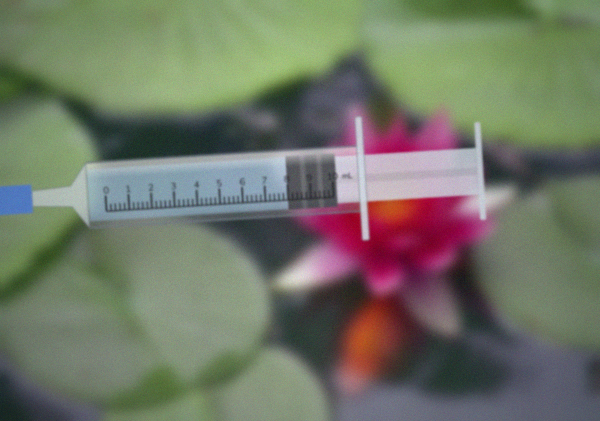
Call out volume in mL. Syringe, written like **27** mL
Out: **8** mL
